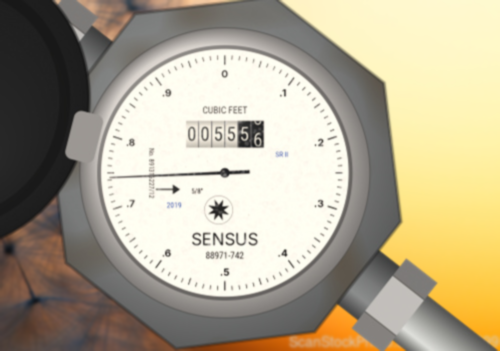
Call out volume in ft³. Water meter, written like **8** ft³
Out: **5555.74** ft³
